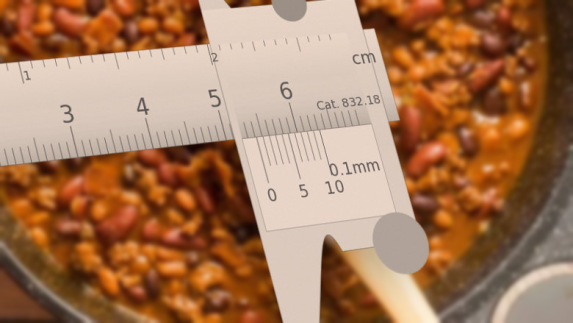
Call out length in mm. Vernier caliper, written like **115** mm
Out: **54.2** mm
